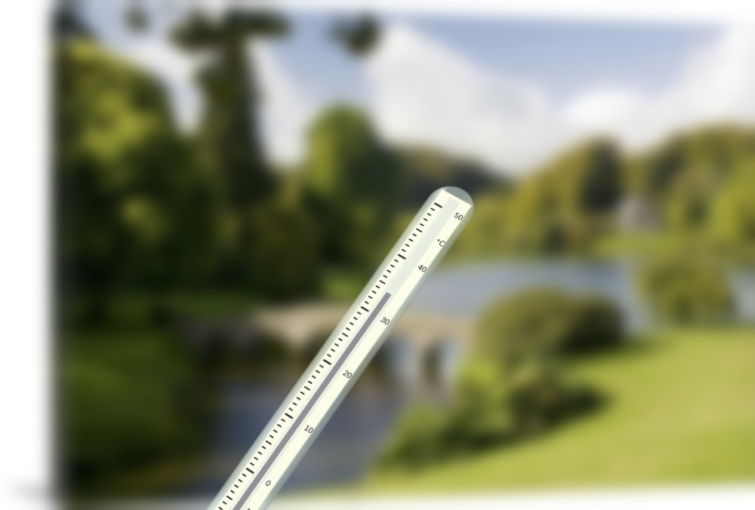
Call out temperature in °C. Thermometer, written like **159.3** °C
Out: **34** °C
